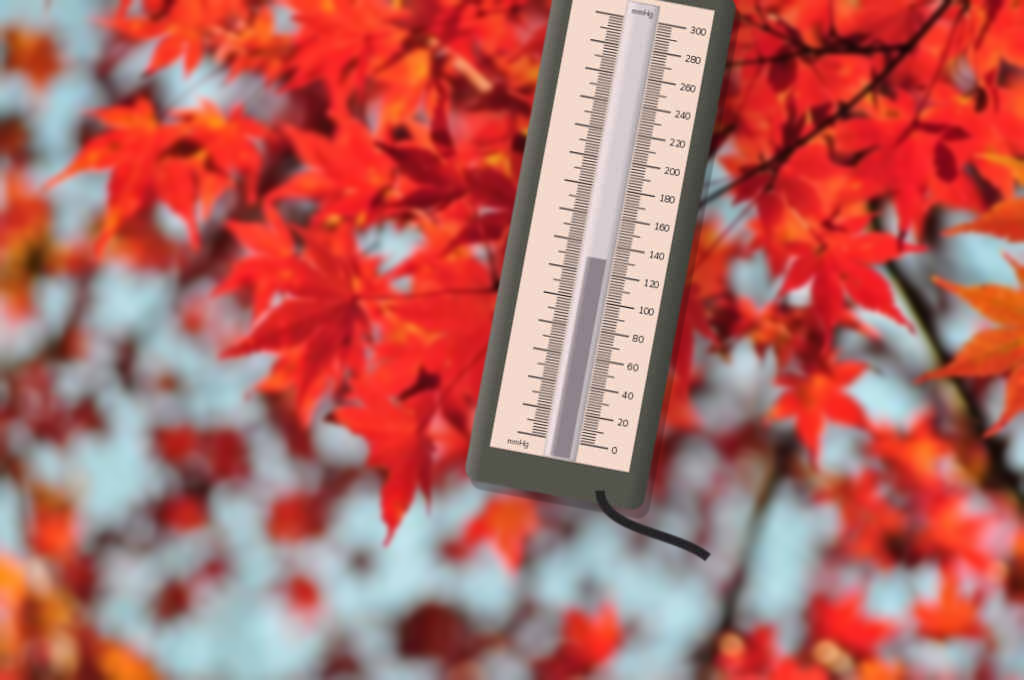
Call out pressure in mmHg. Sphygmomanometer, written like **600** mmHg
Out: **130** mmHg
